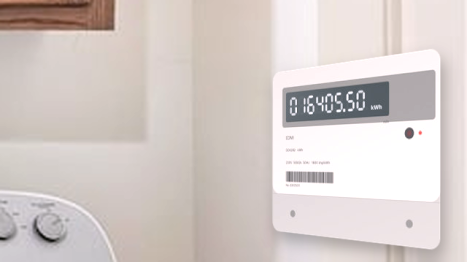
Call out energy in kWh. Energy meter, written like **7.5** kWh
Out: **16405.50** kWh
